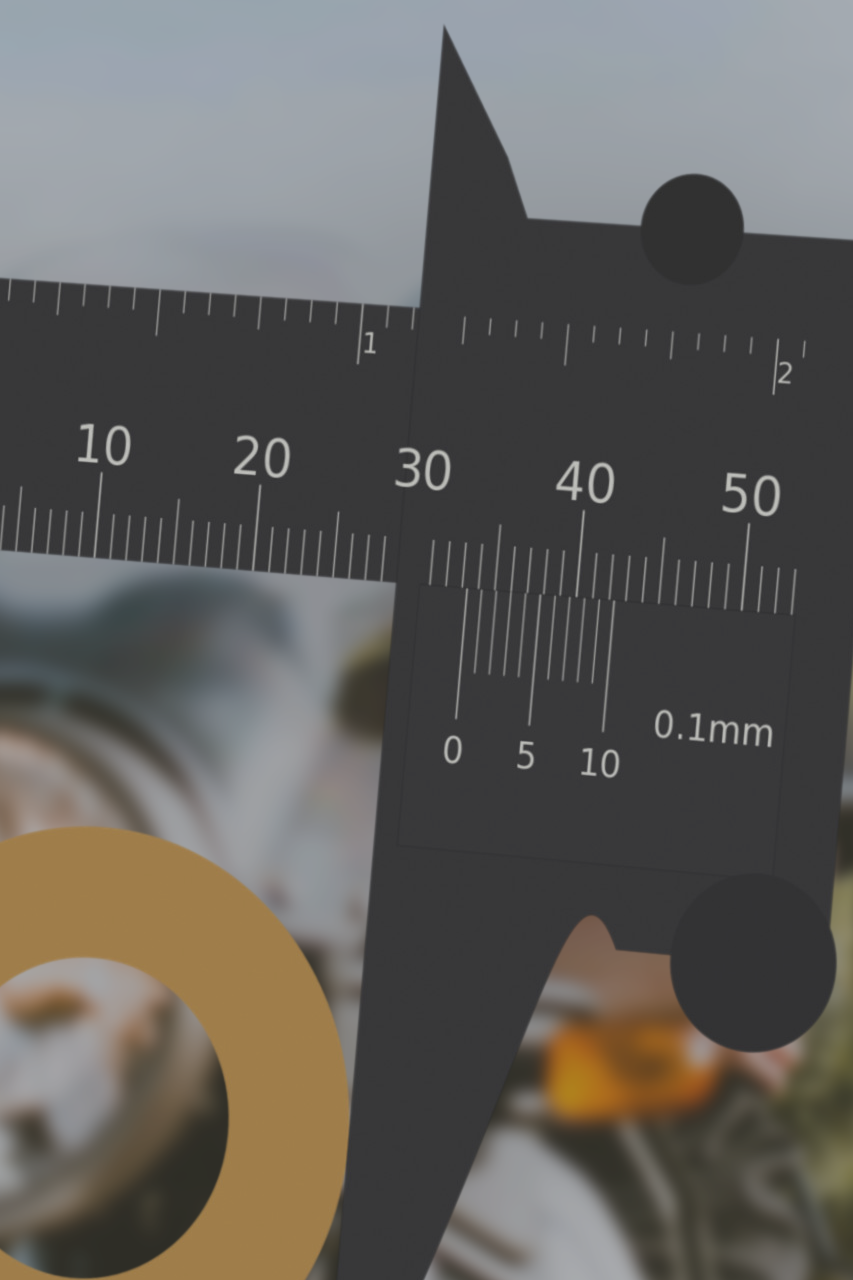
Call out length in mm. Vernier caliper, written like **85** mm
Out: **33.3** mm
